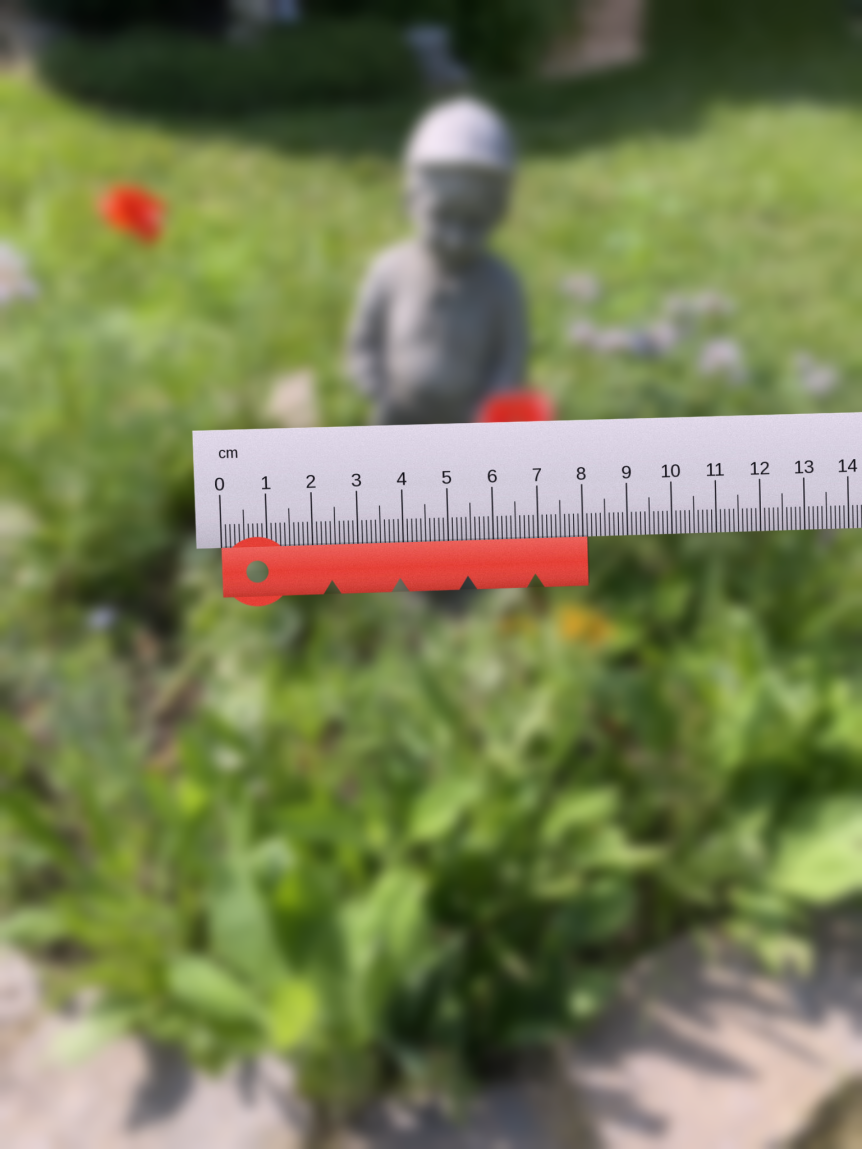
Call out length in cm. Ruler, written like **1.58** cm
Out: **8.1** cm
